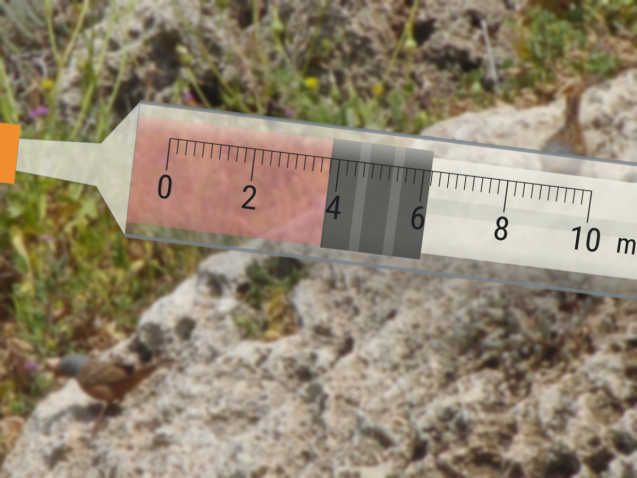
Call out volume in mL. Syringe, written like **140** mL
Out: **3.8** mL
